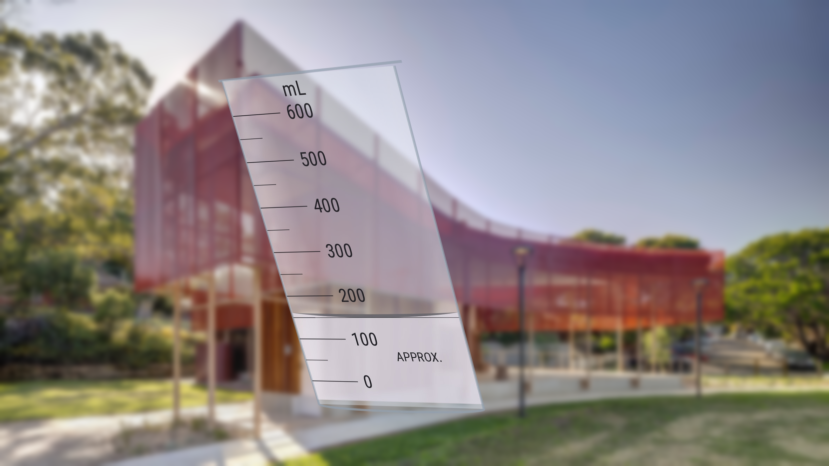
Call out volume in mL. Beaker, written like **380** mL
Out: **150** mL
